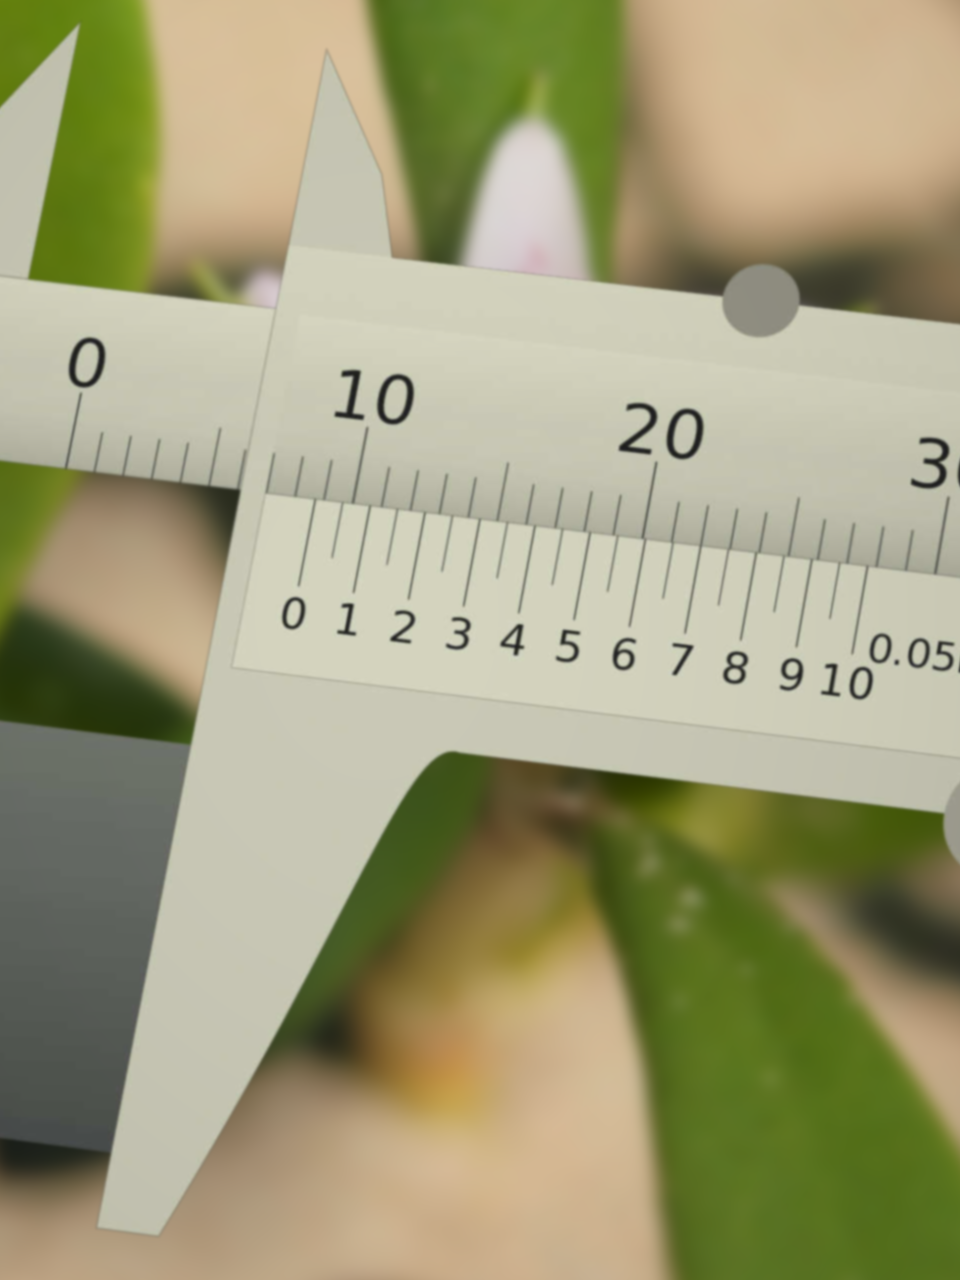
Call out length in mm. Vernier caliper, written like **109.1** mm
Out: **8.7** mm
